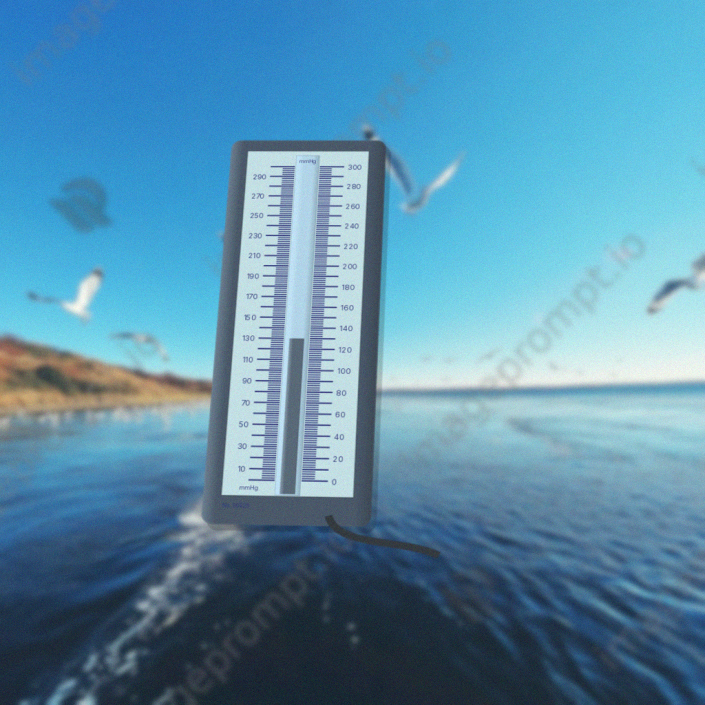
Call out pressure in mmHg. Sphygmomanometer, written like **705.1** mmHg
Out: **130** mmHg
